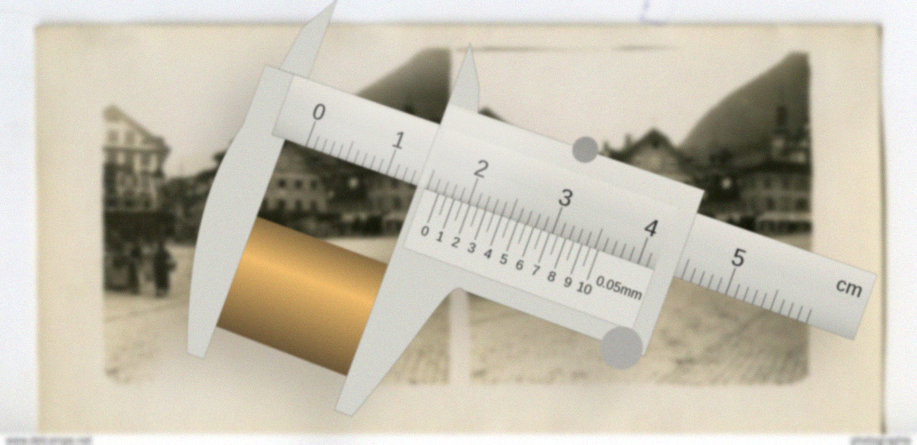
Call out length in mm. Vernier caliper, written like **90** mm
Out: **16.4** mm
